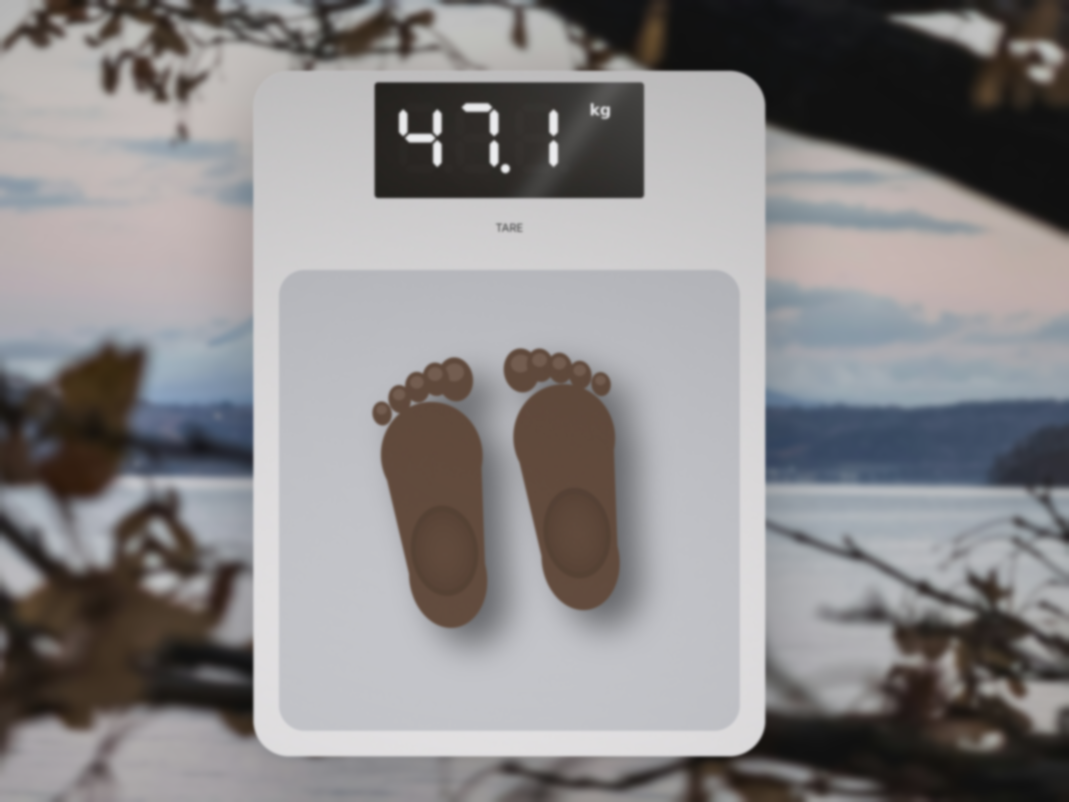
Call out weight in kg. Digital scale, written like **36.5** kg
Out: **47.1** kg
